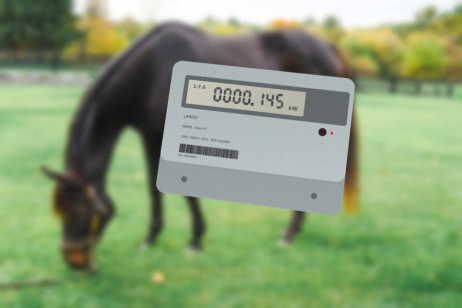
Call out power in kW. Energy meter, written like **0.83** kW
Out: **0.145** kW
